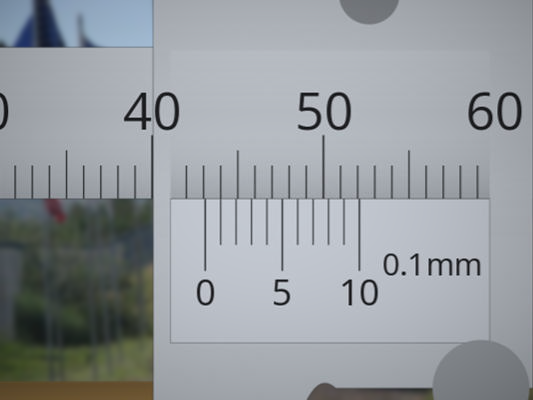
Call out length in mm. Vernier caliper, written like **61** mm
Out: **43.1** mm
